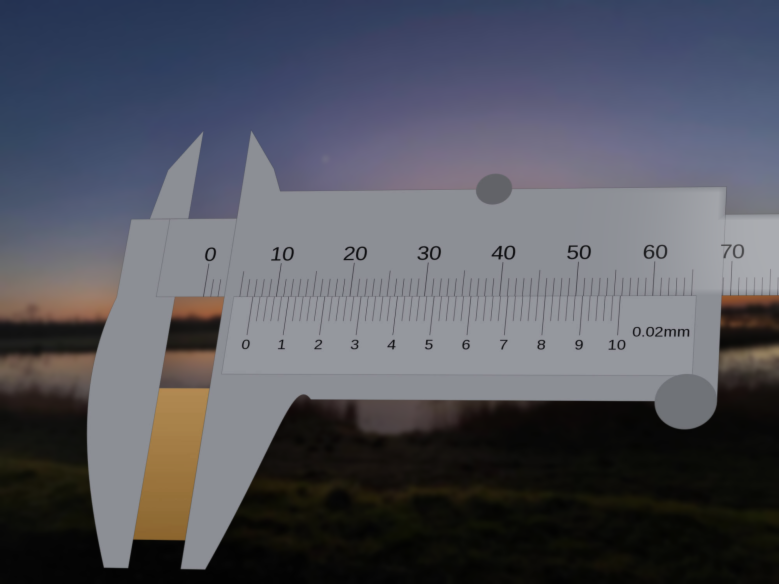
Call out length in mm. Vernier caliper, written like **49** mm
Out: **6.8** mm
